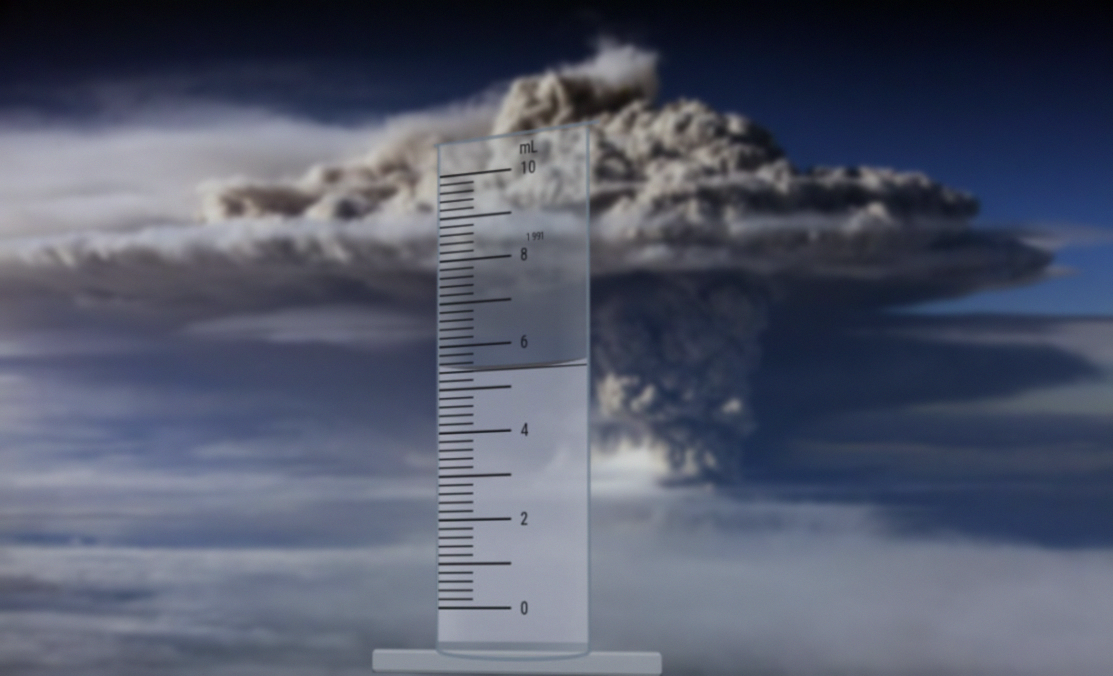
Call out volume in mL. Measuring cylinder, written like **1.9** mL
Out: **5.4** mL
